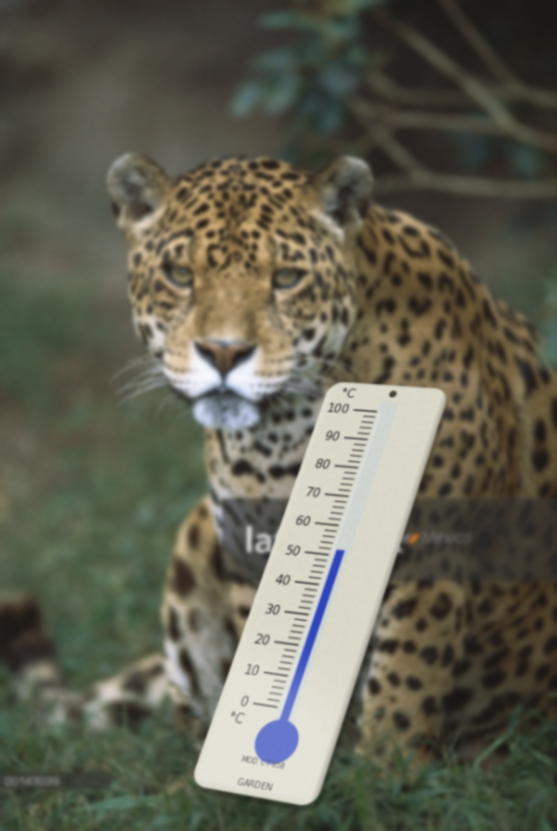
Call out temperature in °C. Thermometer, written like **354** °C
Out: **52** °C
